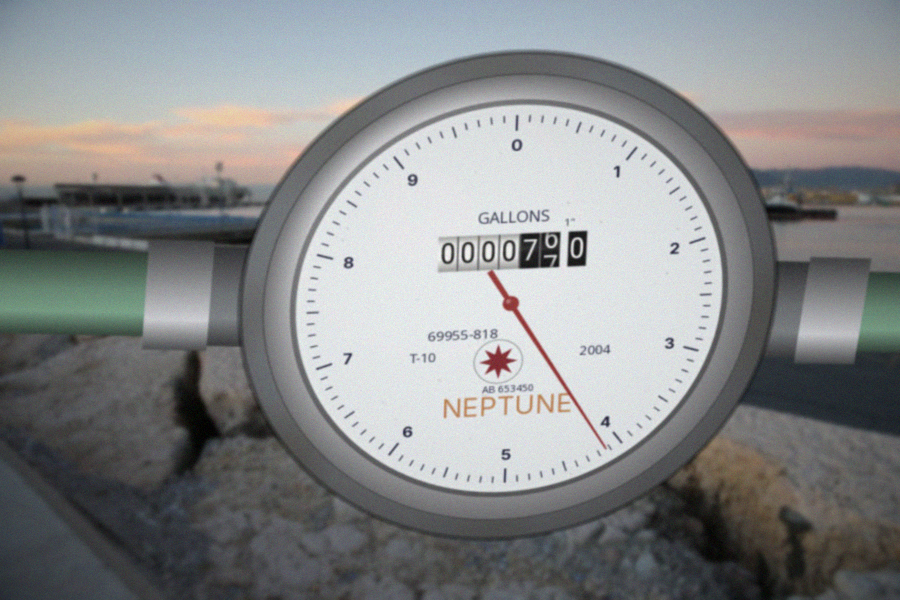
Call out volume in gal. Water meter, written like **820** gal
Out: **764.1** gal
